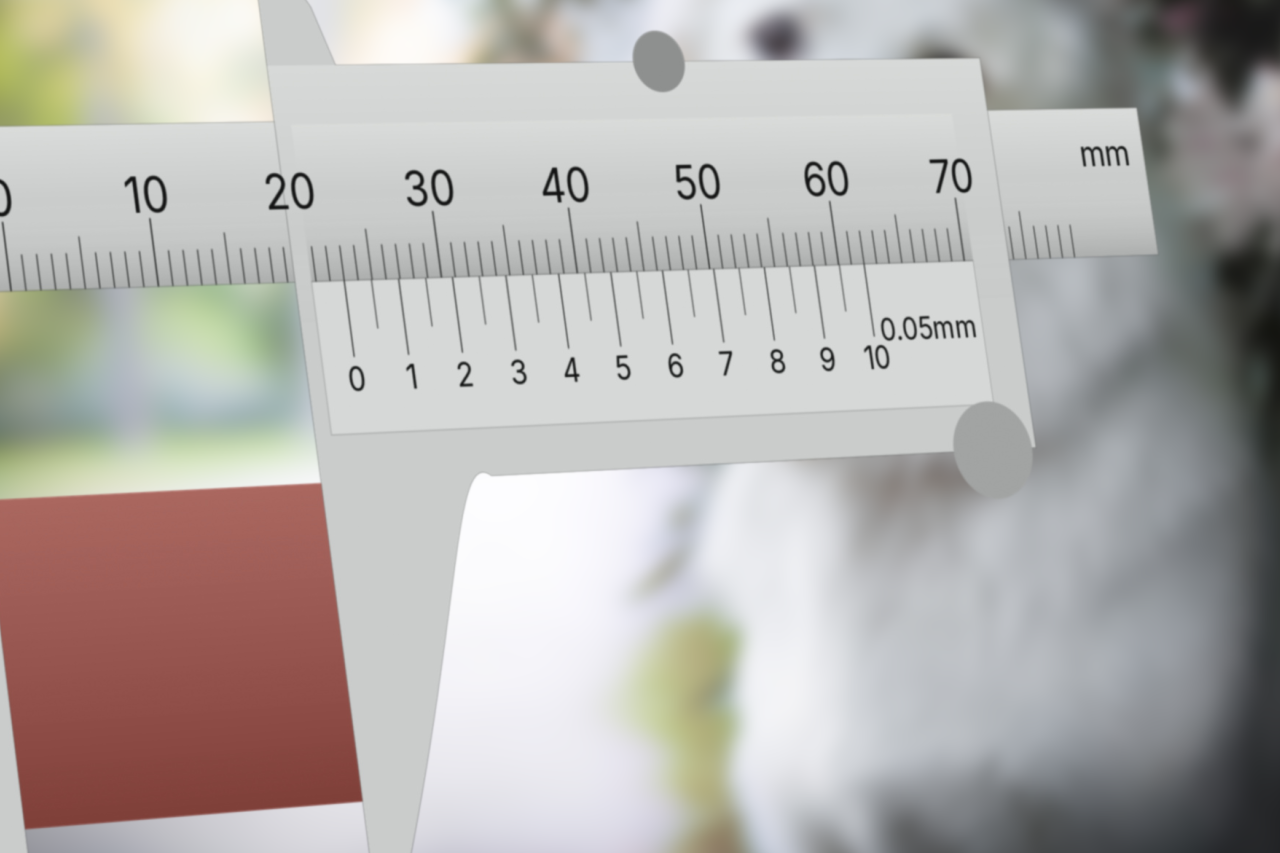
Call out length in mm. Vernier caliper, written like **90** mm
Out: **23.0** mm
